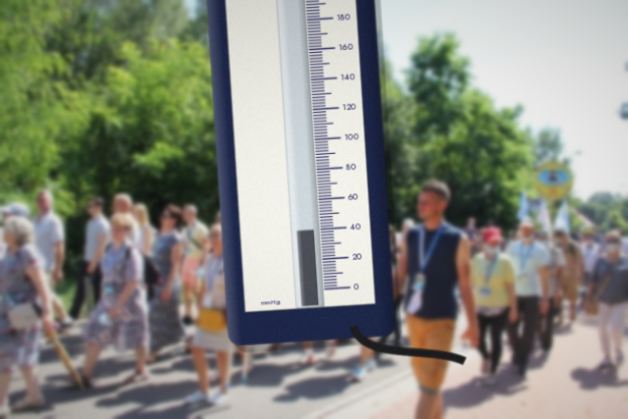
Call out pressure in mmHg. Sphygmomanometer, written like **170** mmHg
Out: **40** mmHg
